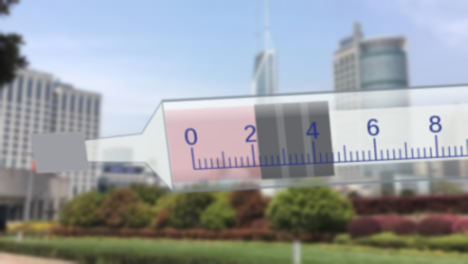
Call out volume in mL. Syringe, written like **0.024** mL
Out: **2.2** mL
